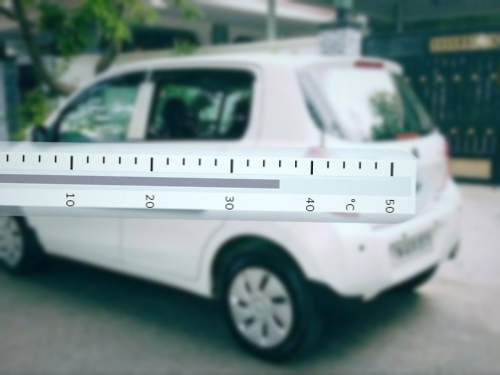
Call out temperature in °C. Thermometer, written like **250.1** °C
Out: **36** °C
